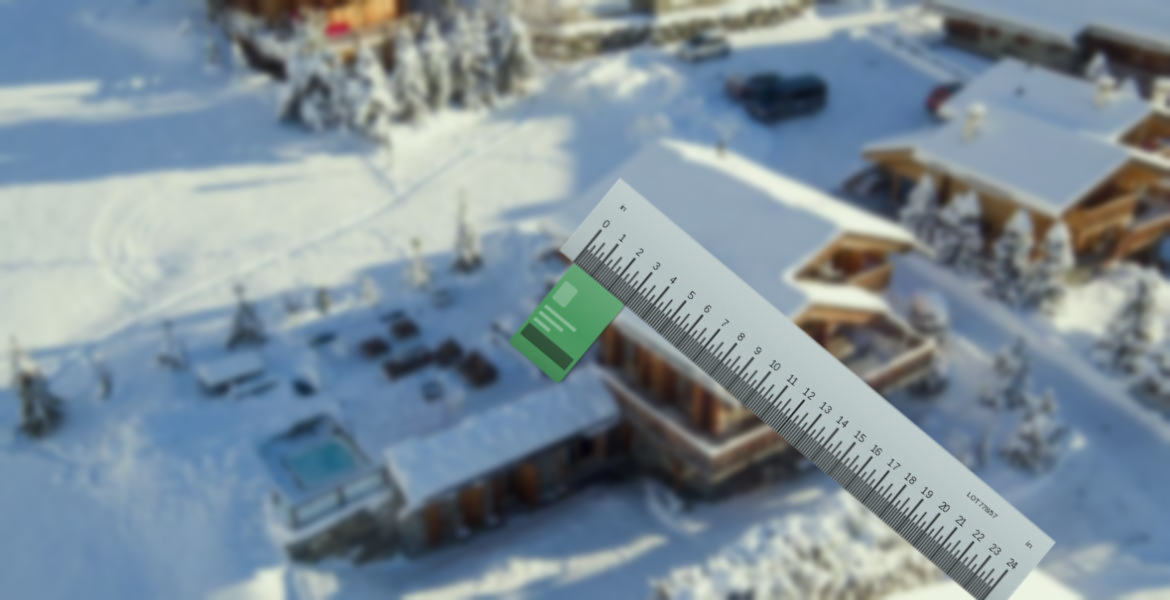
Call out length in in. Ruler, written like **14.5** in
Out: **3** in
